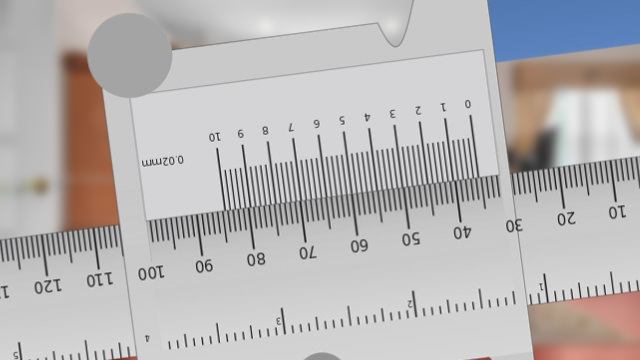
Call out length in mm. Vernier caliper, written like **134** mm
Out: **35.5** mm
